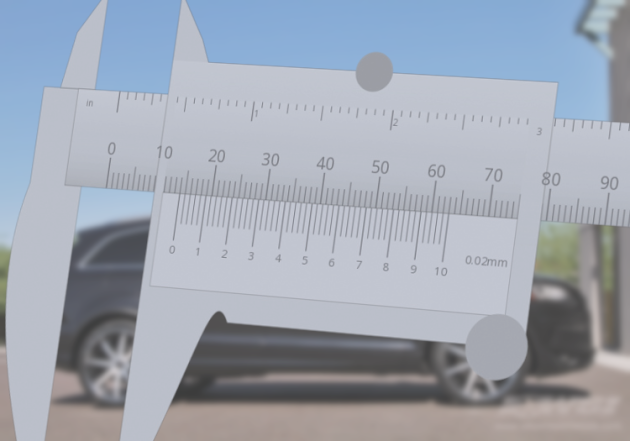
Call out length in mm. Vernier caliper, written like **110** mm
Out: **14.0** mm
